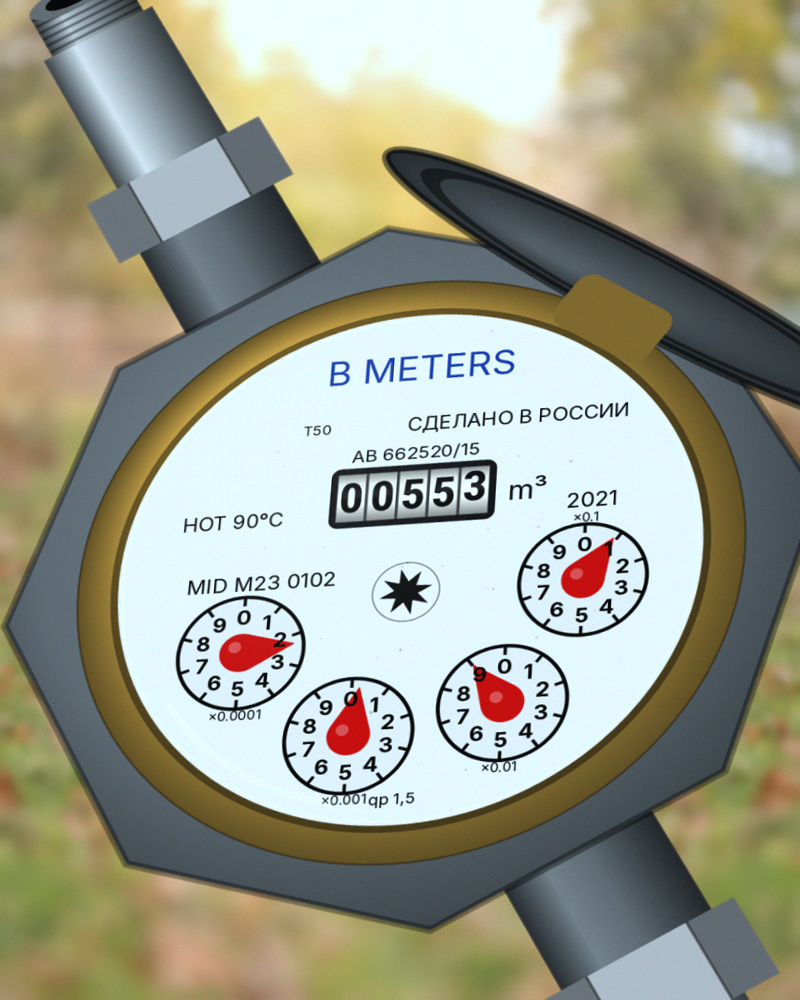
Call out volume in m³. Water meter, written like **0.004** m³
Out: **553.0902** m³
